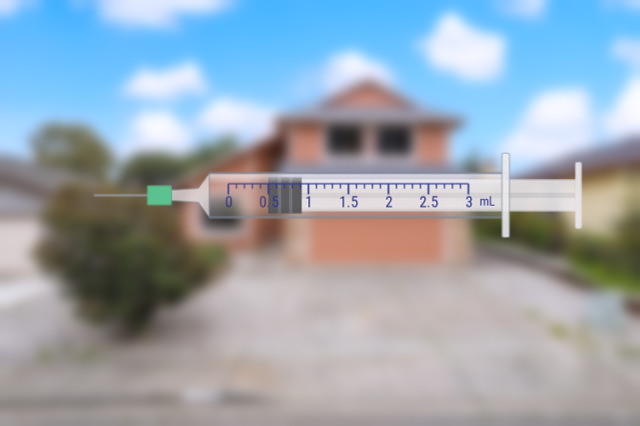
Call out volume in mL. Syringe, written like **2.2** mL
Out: **0.5** mL
